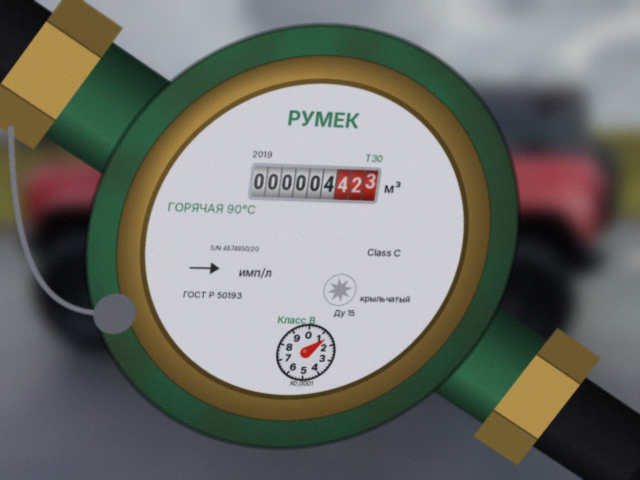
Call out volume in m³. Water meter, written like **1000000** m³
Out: **4.4231** m³
